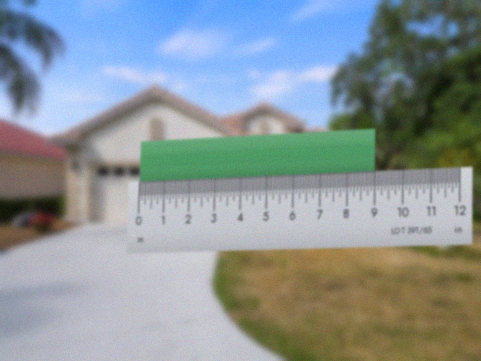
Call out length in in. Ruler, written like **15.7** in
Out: **9** in
